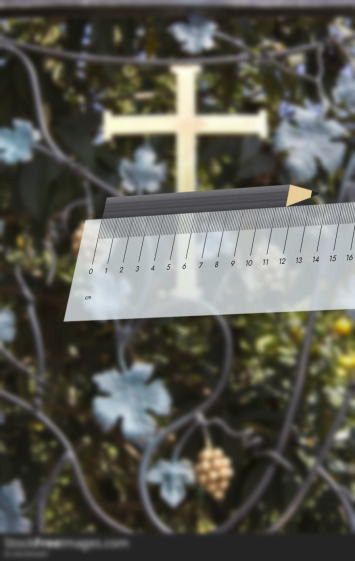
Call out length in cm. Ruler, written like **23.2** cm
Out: **13.5** cm
